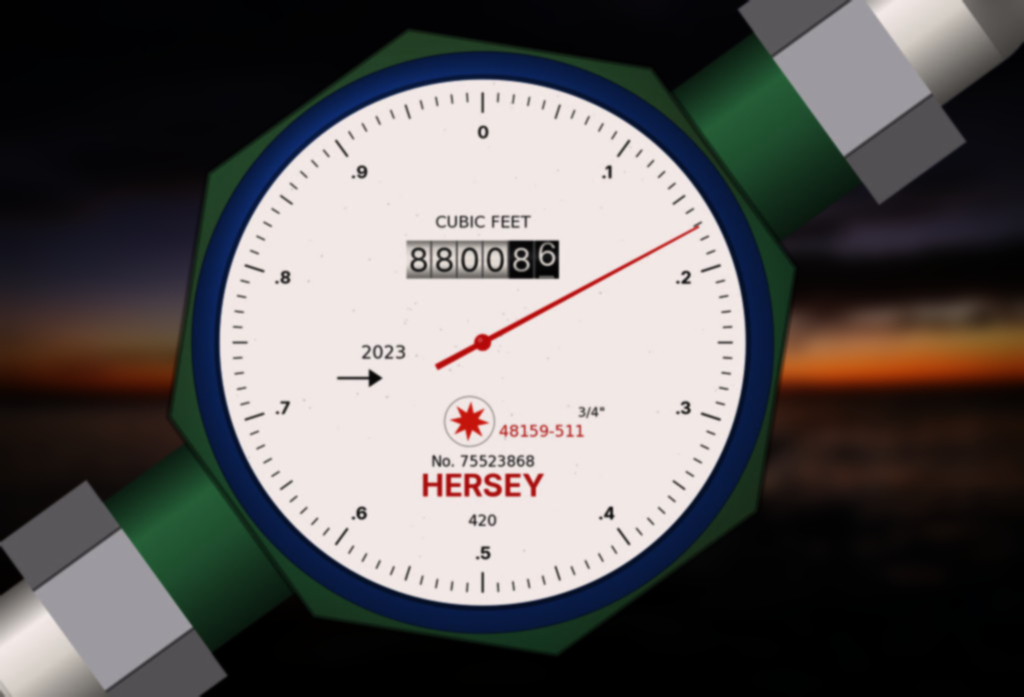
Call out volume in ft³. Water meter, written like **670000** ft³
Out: **880086.17** ft³
